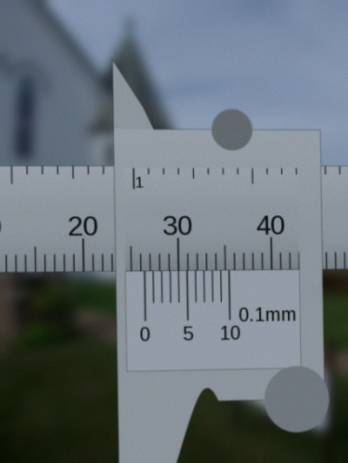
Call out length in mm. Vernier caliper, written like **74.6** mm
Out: **26.4** mm
